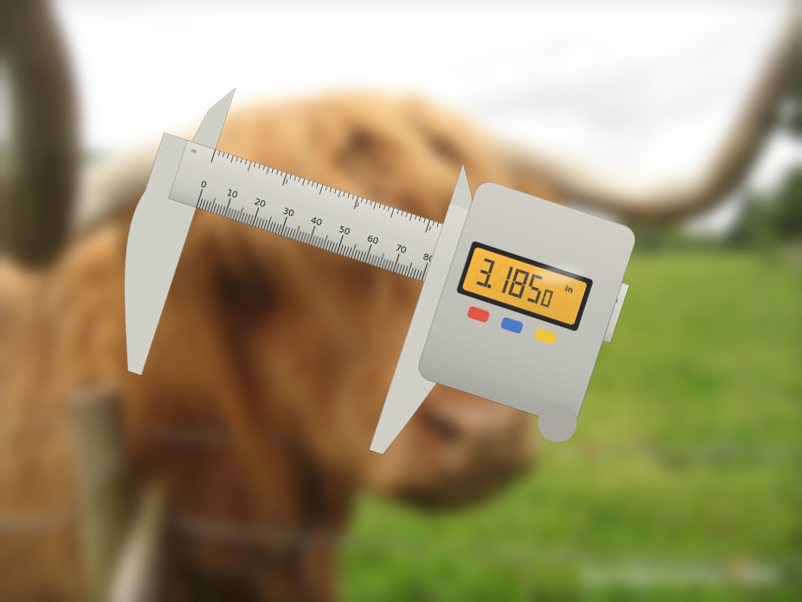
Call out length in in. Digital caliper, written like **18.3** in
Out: **3.1850** in
